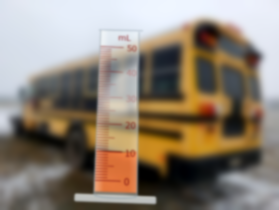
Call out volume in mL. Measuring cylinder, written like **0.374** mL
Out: **10** mL
